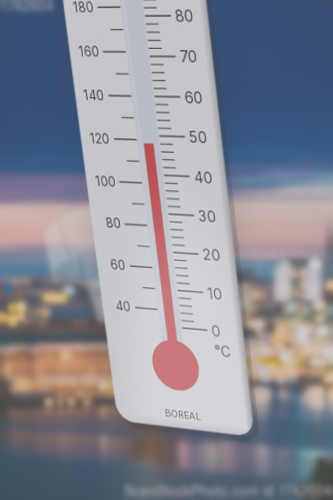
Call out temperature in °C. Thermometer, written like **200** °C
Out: **48** °C
